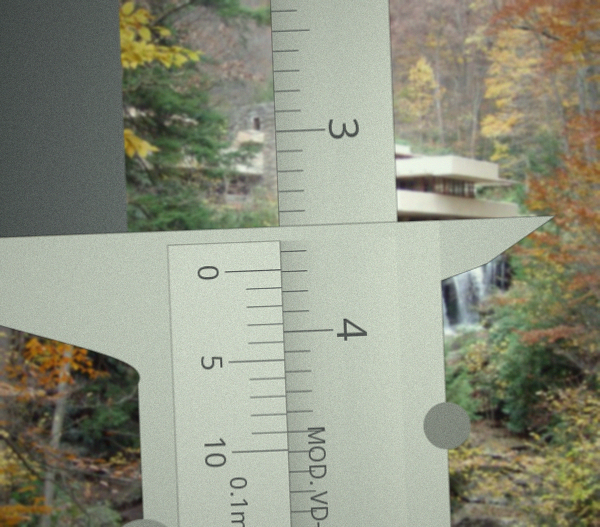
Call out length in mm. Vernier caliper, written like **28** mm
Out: **36.9** mm
